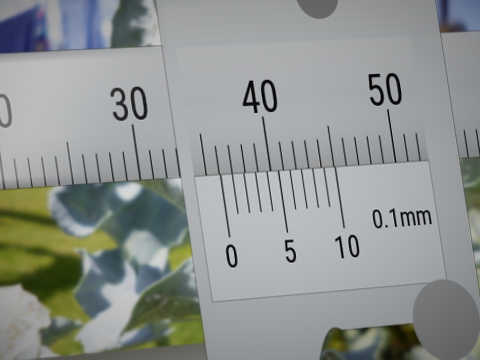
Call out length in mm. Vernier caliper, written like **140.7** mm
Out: **36.1** mm
